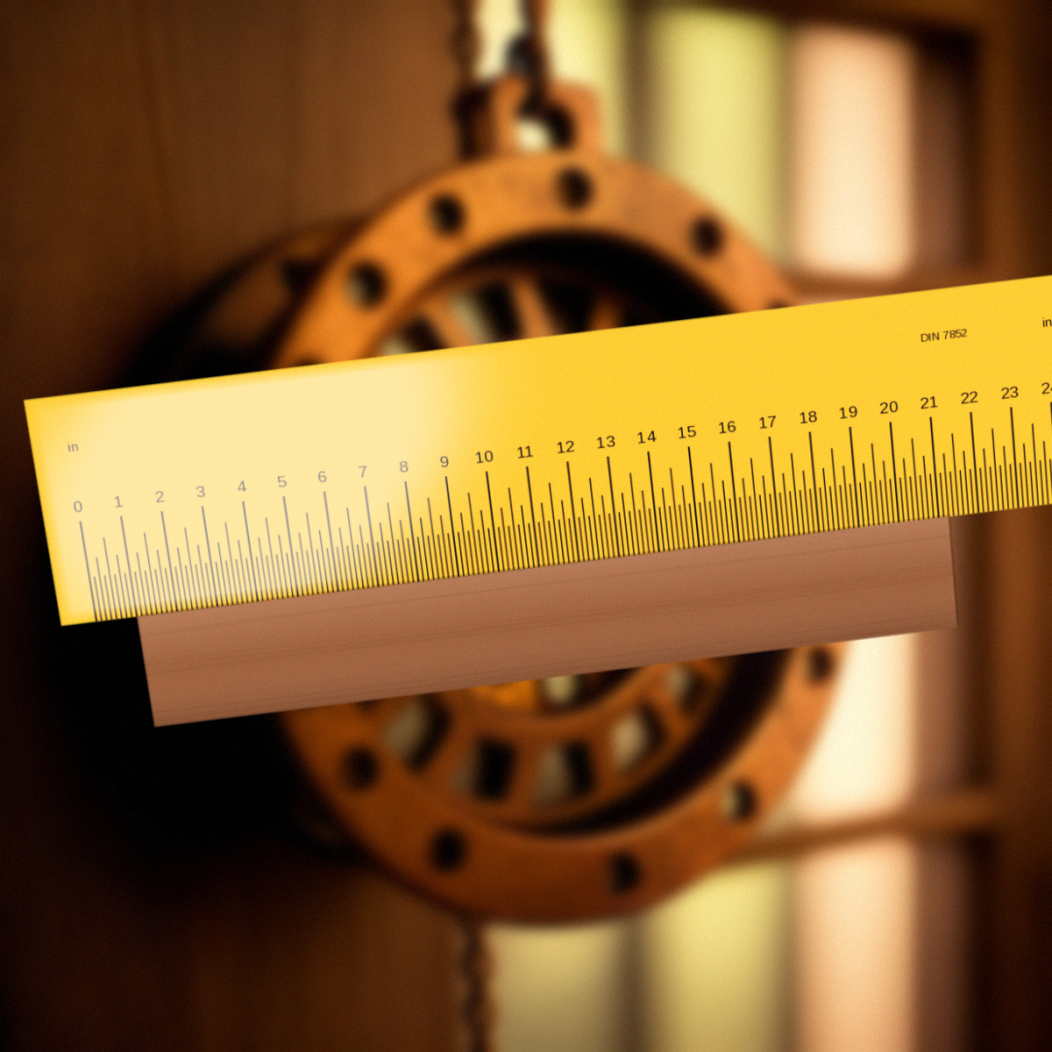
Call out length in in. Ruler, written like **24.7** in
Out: **20.25** in
